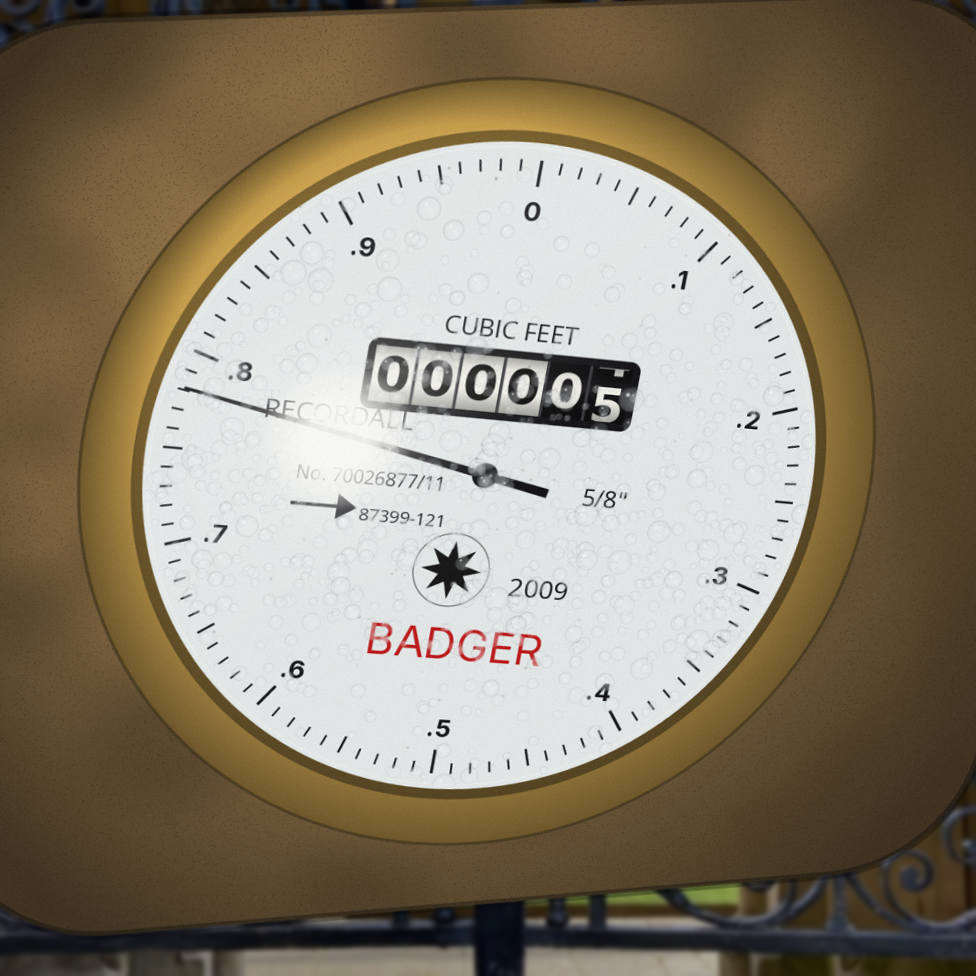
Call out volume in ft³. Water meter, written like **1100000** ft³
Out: **4.78** ft³
